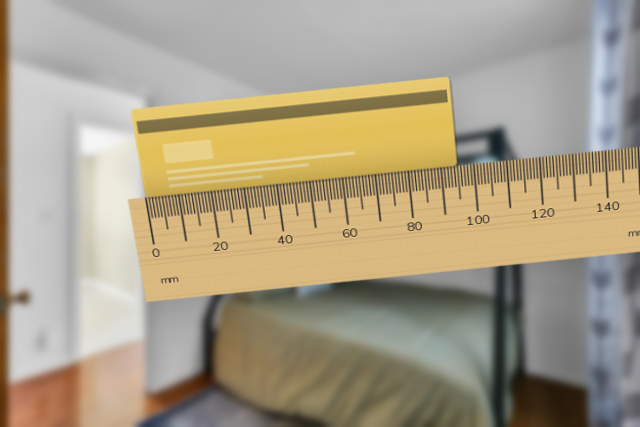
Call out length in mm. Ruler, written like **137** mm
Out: **95** mm
